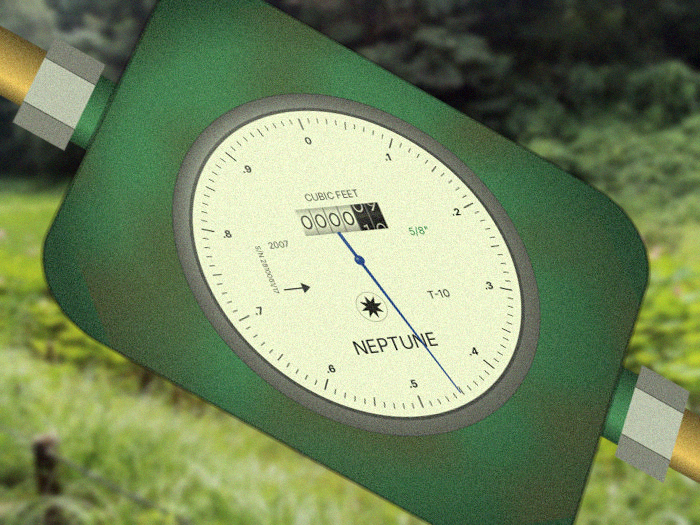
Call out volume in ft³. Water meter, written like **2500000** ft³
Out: **9.45** ft³
